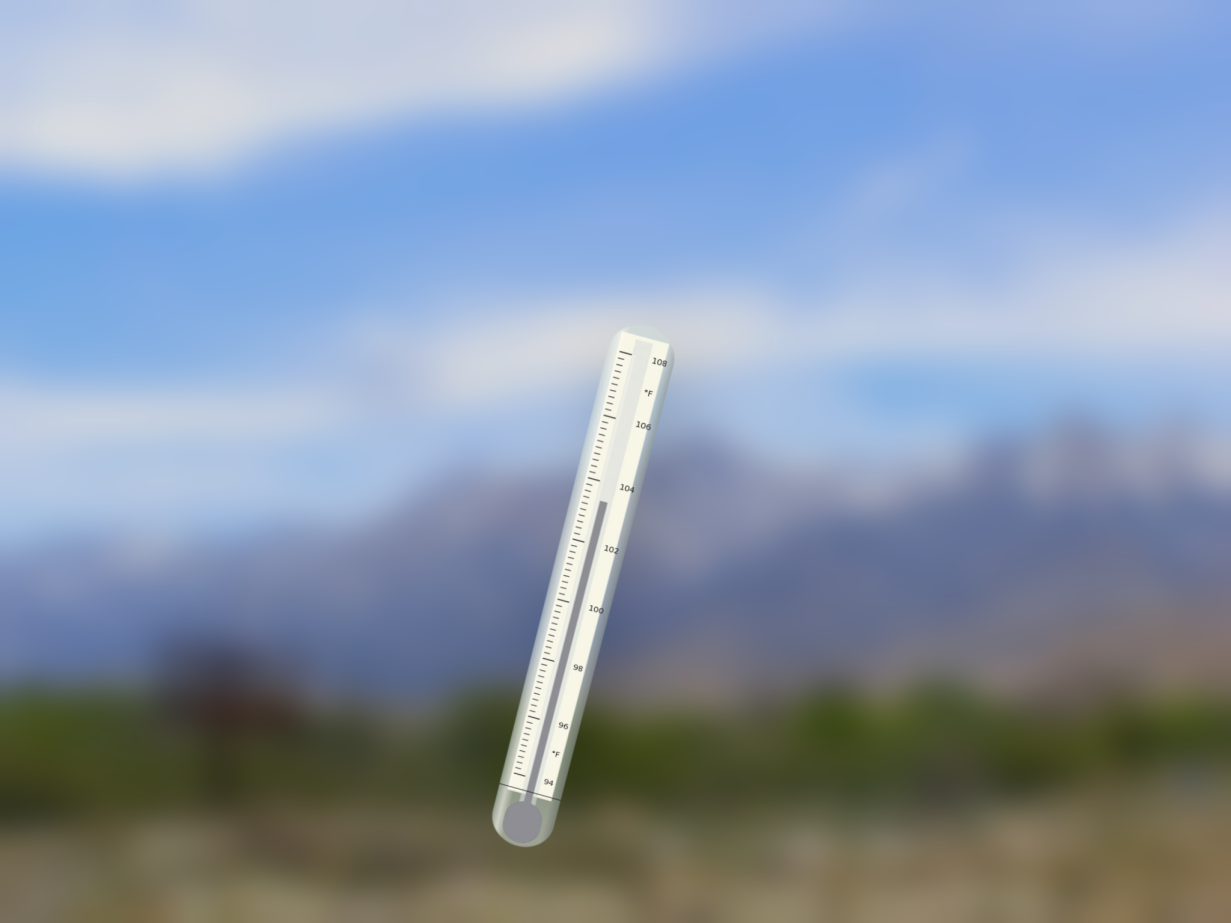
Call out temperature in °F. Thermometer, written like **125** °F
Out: **103.4** °F
